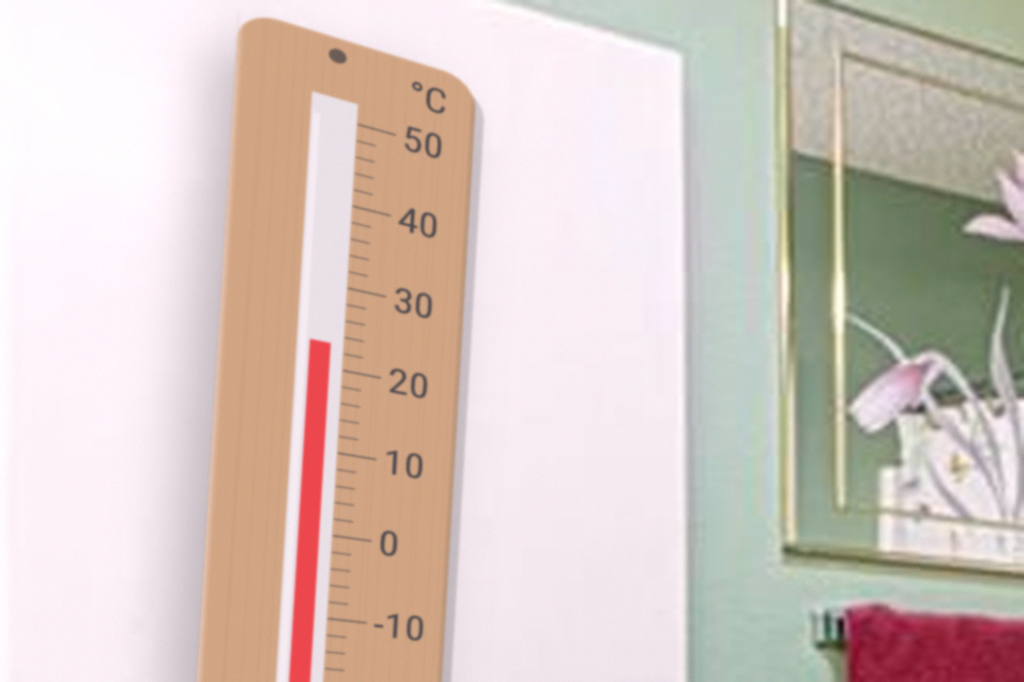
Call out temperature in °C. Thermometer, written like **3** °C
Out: **23** °C
